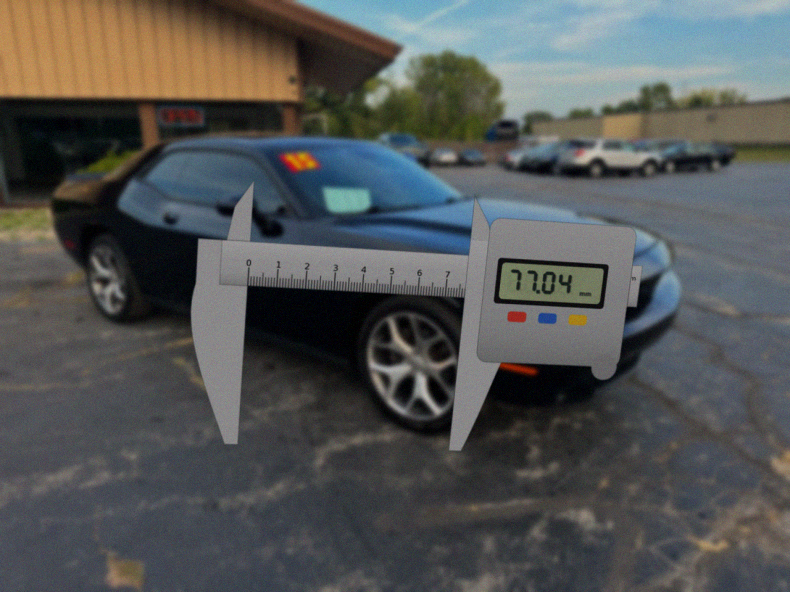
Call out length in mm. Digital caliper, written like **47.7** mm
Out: **77.04** mm
